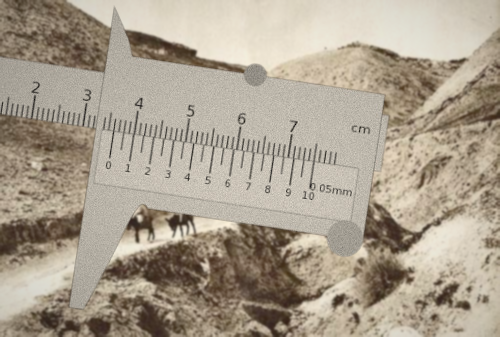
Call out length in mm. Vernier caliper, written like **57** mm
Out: **36.0** mm
